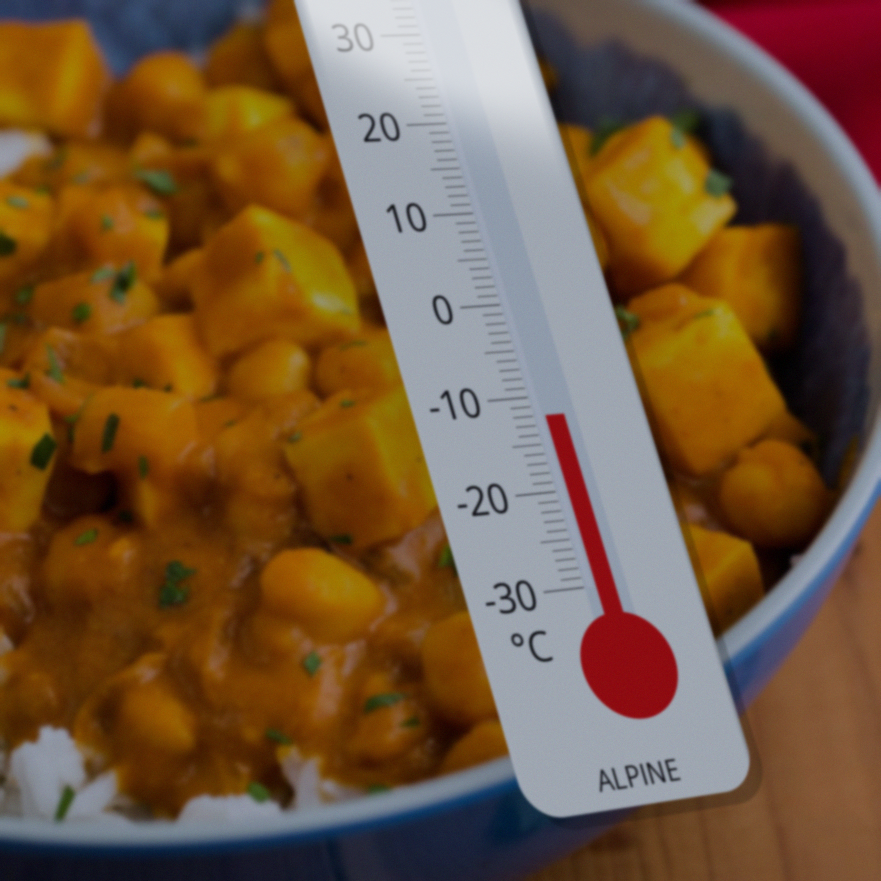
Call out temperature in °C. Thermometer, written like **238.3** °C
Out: **-12** °C
